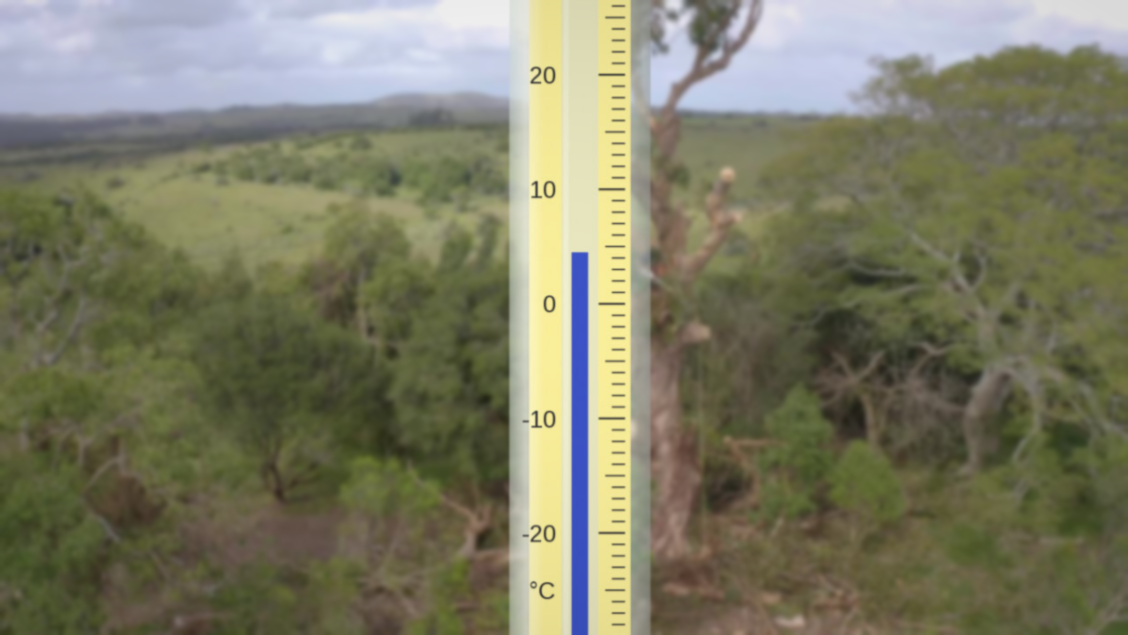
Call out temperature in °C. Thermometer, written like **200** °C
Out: **4.5** °C
